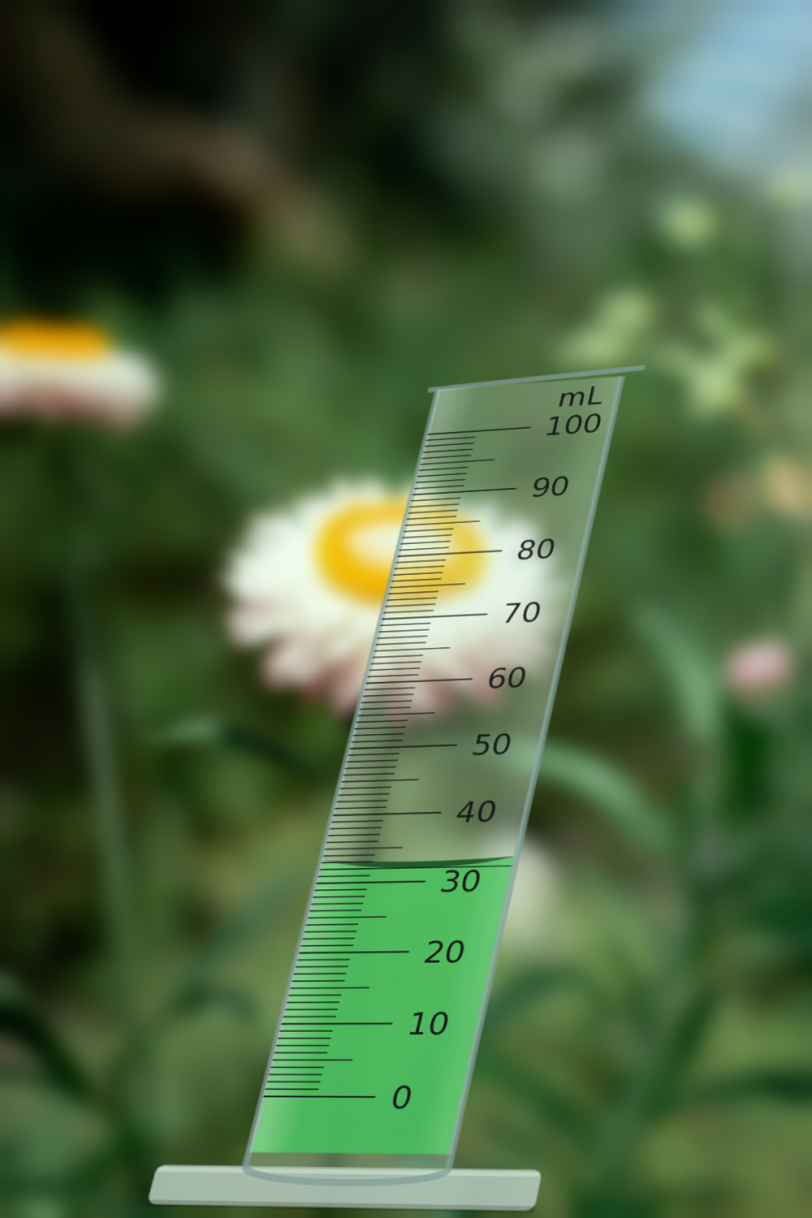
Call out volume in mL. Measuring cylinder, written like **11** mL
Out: **32** mL
